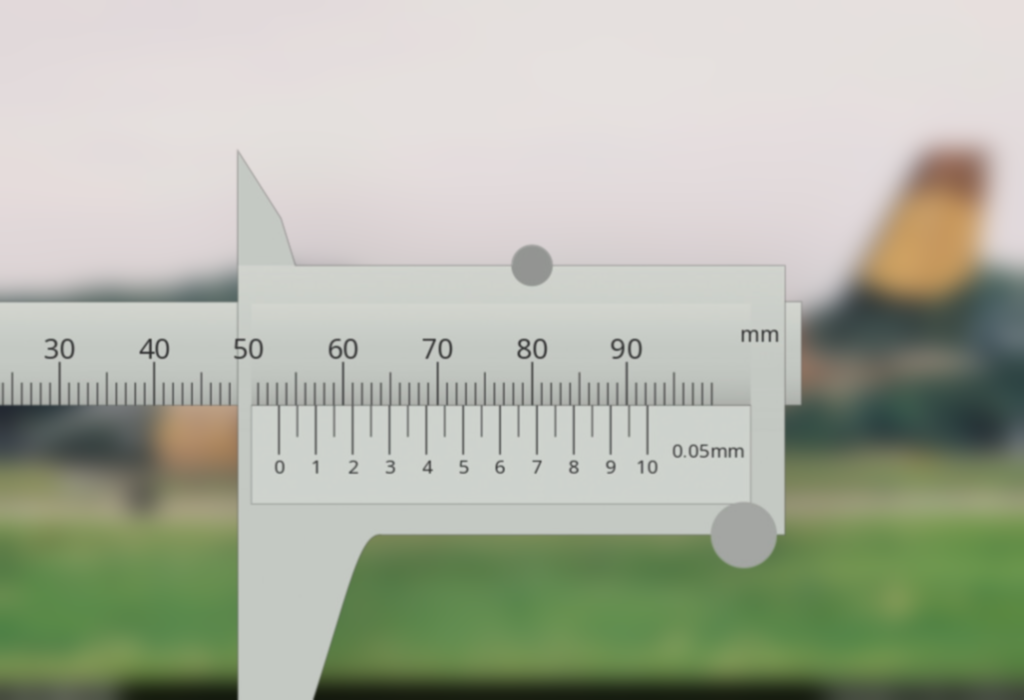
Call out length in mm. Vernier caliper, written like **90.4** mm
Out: **53.2** mm
